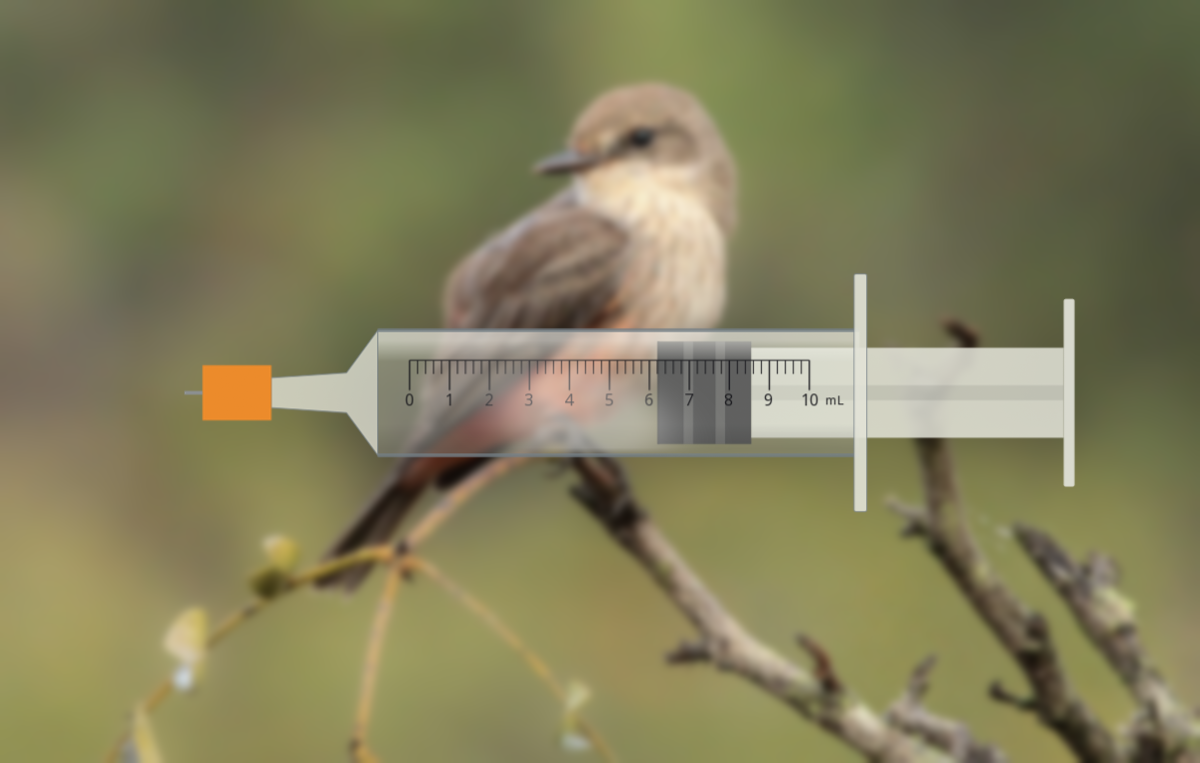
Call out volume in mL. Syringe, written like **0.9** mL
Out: **6.2** mL
